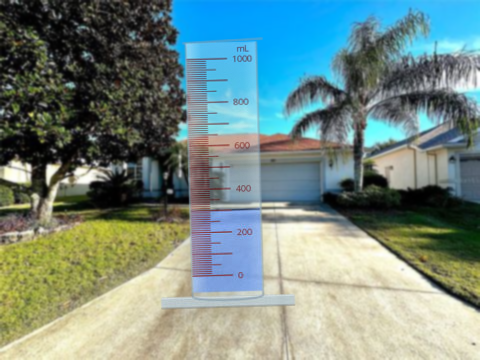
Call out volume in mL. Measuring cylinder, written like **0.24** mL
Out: **300** mL
